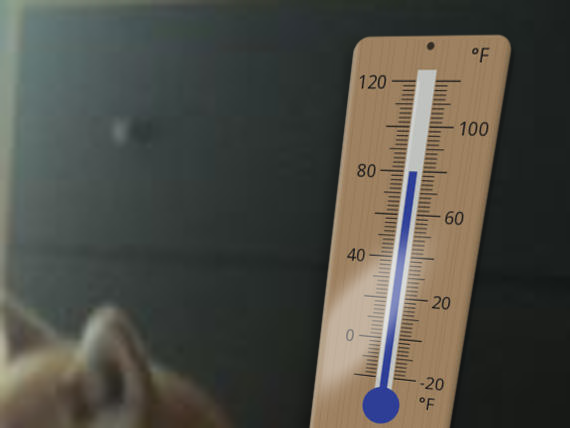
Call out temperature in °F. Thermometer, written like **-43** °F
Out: **80** °F
